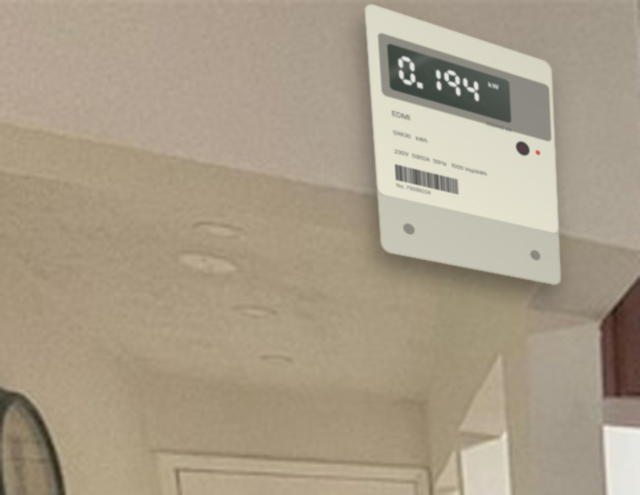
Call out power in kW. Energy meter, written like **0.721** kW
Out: **0.194** kW
